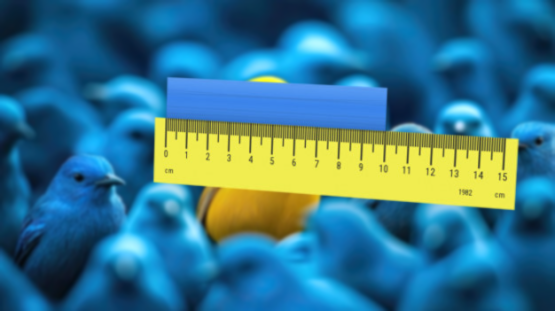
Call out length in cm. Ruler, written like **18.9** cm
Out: **10** cm
